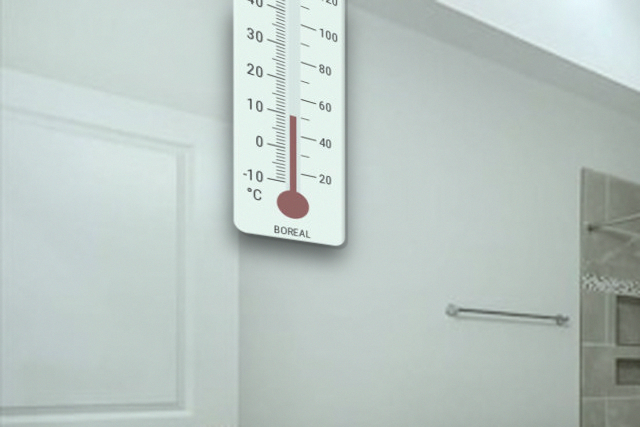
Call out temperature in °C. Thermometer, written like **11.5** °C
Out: **10** °C
